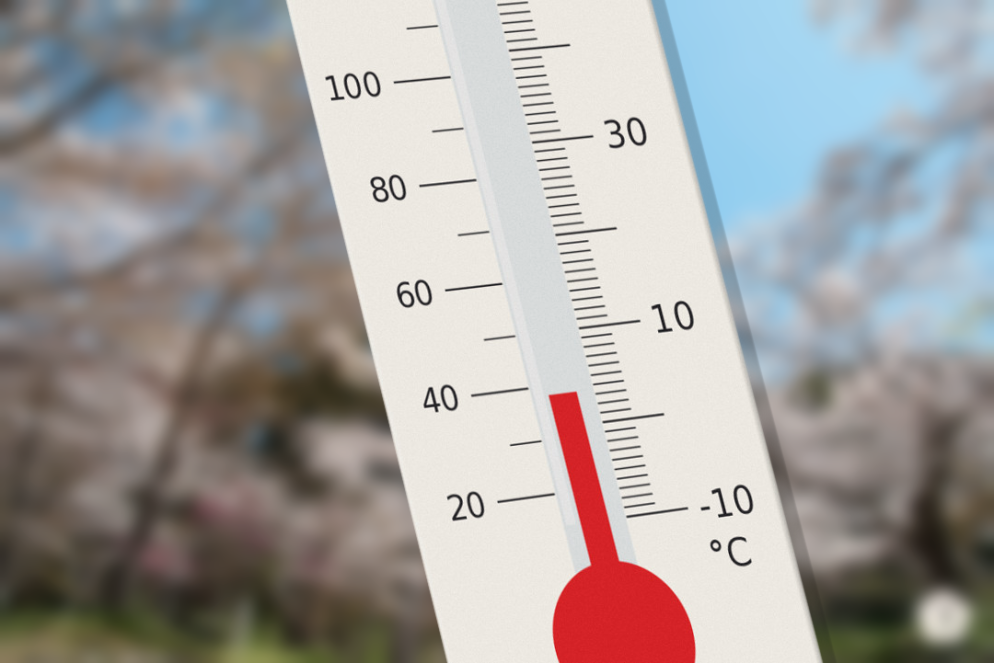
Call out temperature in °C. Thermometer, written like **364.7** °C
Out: **3.5** °C
